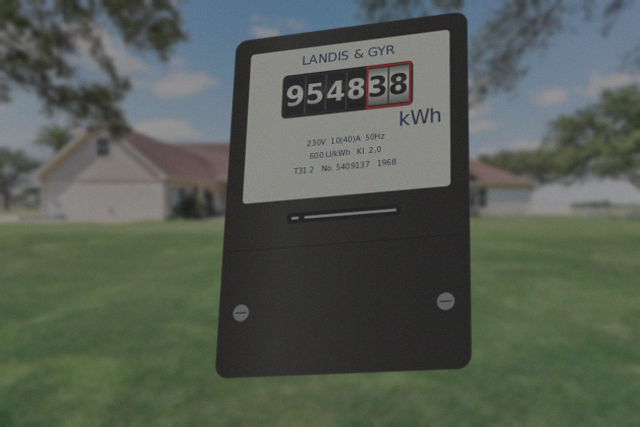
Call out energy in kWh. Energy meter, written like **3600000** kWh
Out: **9548.38** kWh
